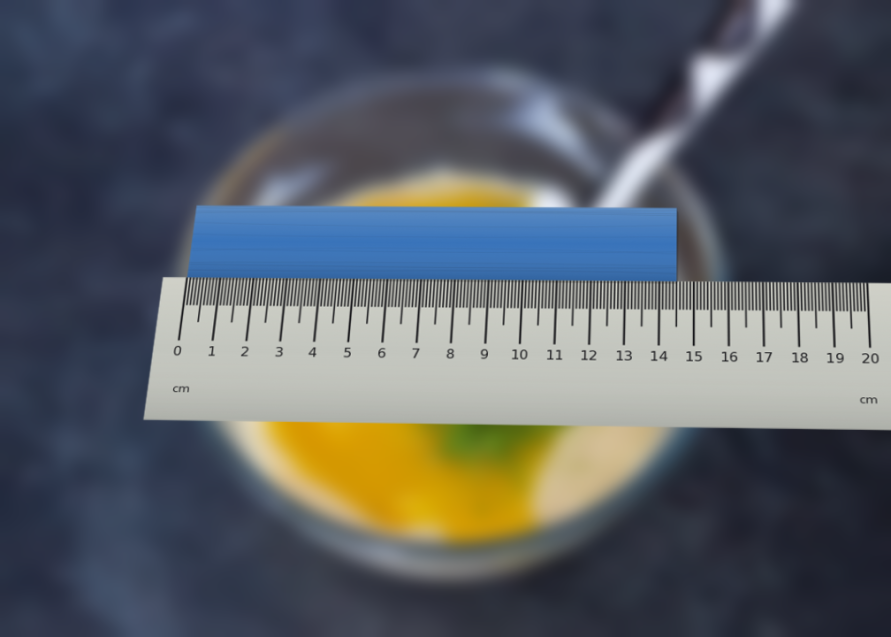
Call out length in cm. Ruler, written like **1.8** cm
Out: **14.5** cm
